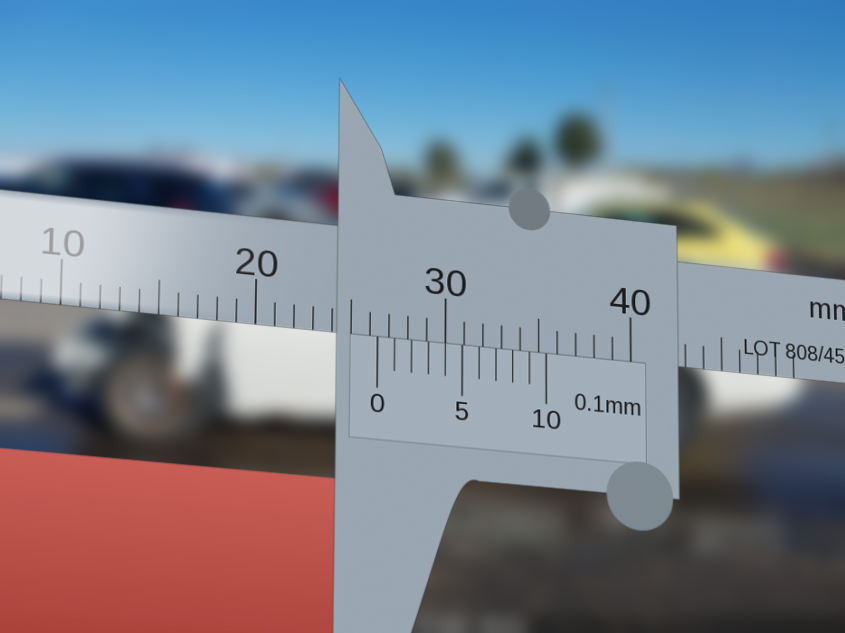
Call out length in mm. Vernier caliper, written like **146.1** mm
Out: **26.4** mm
